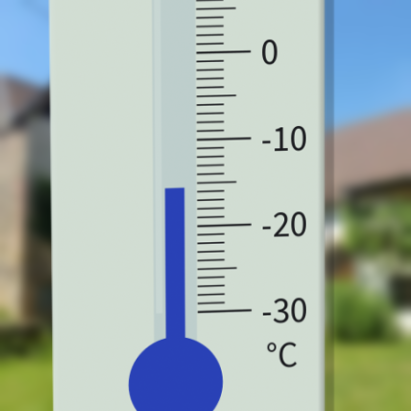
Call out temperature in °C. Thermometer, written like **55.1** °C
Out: **-15.5** °C
